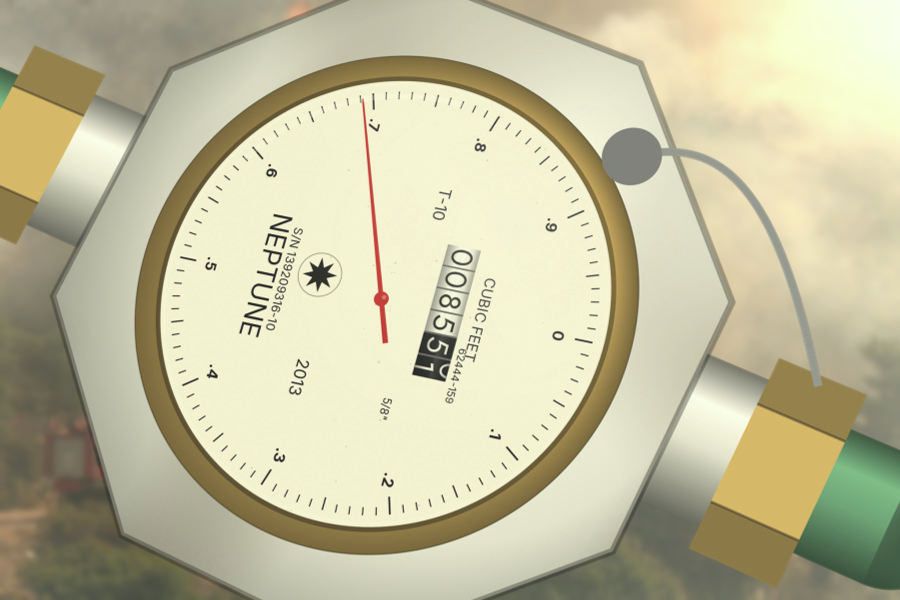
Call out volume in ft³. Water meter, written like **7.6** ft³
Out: **8550.69** ft³
